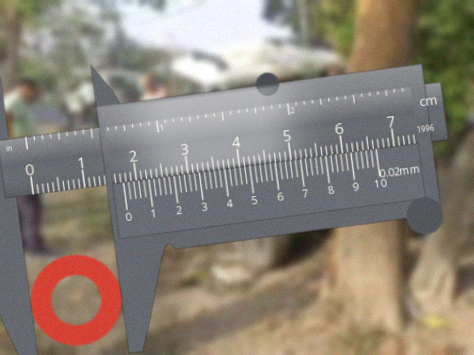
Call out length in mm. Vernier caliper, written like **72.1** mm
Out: **17.5** mm
